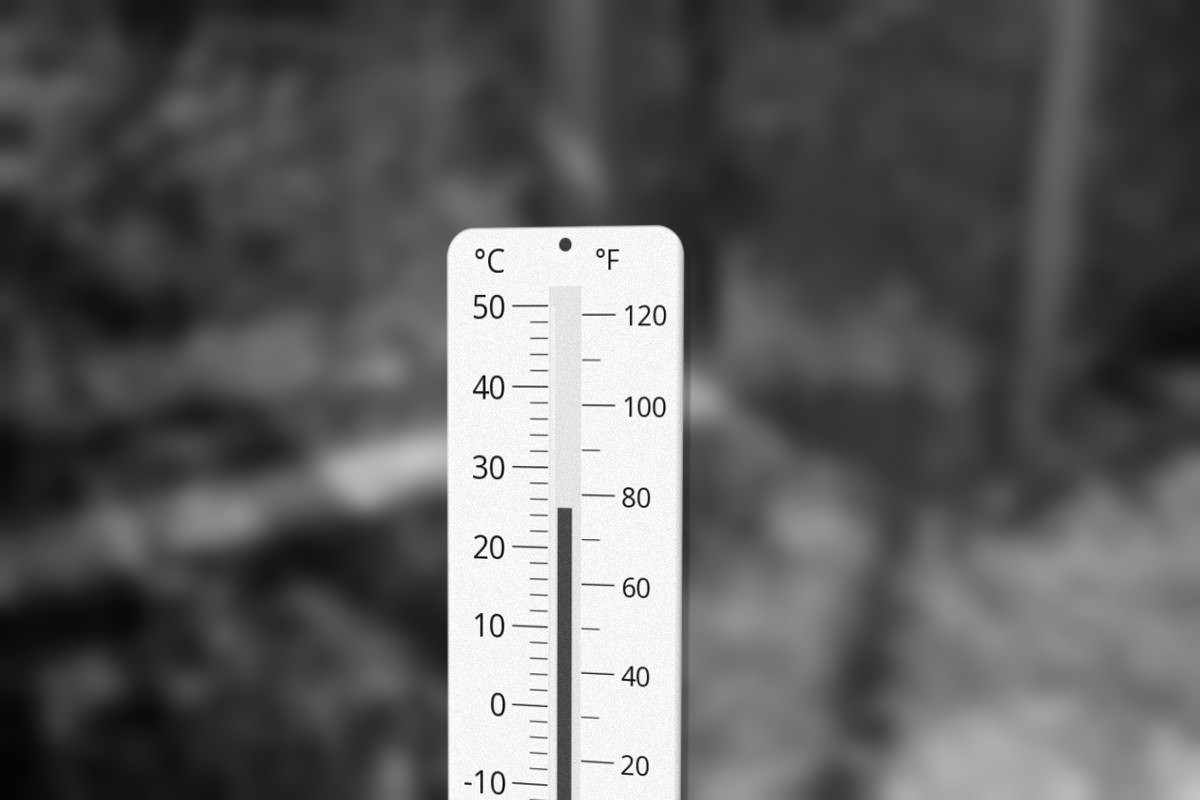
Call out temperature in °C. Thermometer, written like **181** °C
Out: **25** °C
